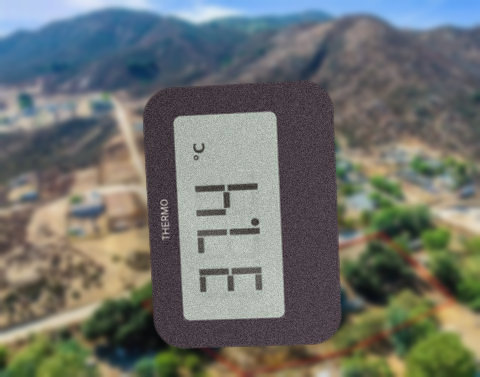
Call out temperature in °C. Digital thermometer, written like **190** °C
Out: **37.4** °C
